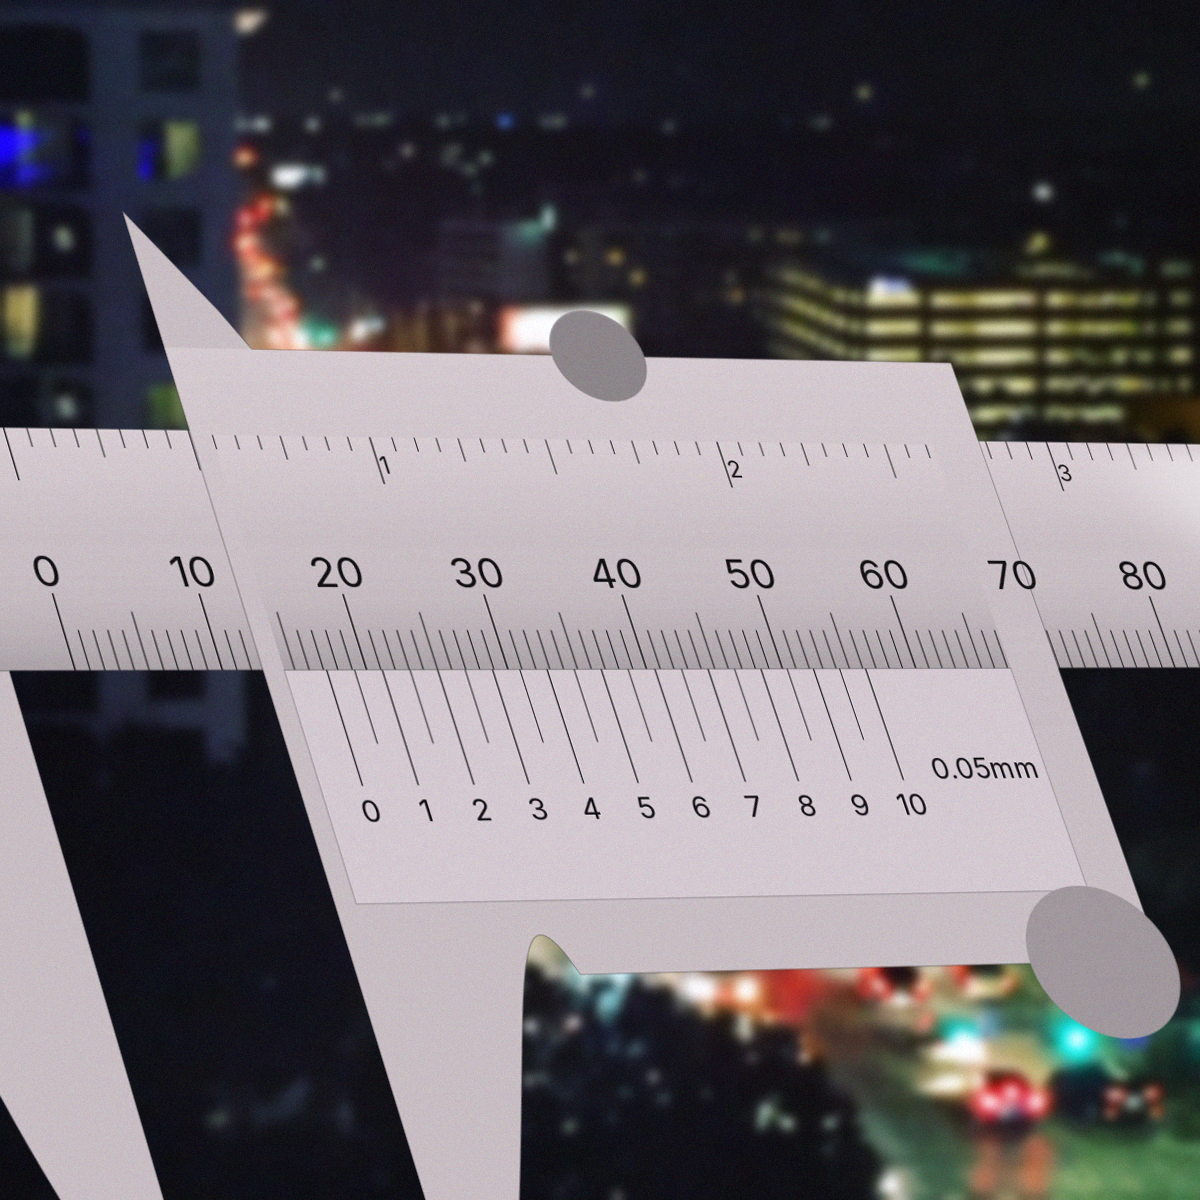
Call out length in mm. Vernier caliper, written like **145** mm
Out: **17.2** mm
